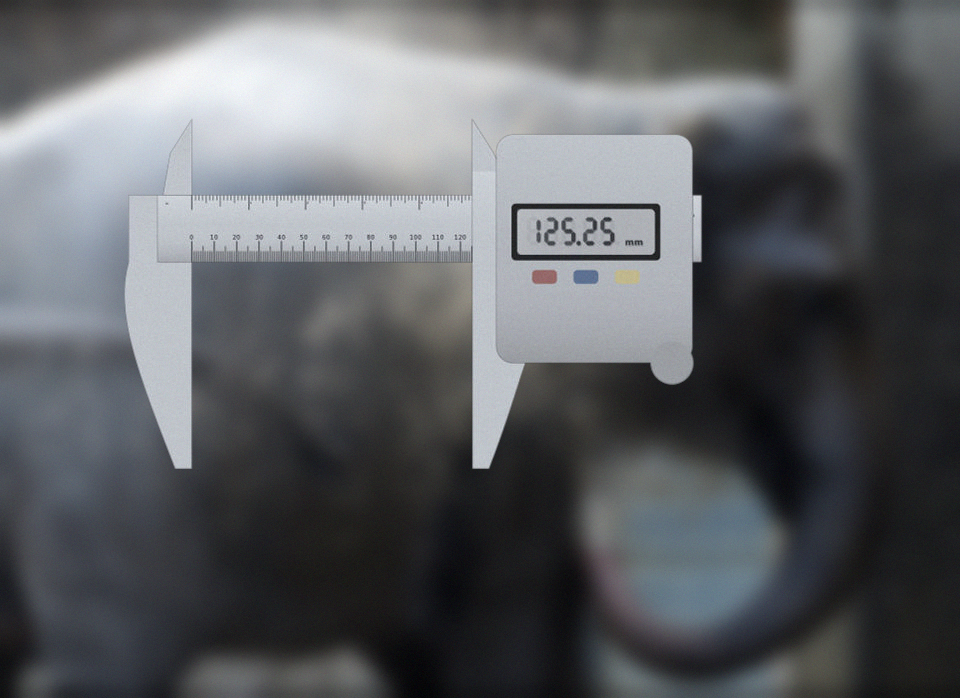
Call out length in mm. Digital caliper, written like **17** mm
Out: **125.25** mm
